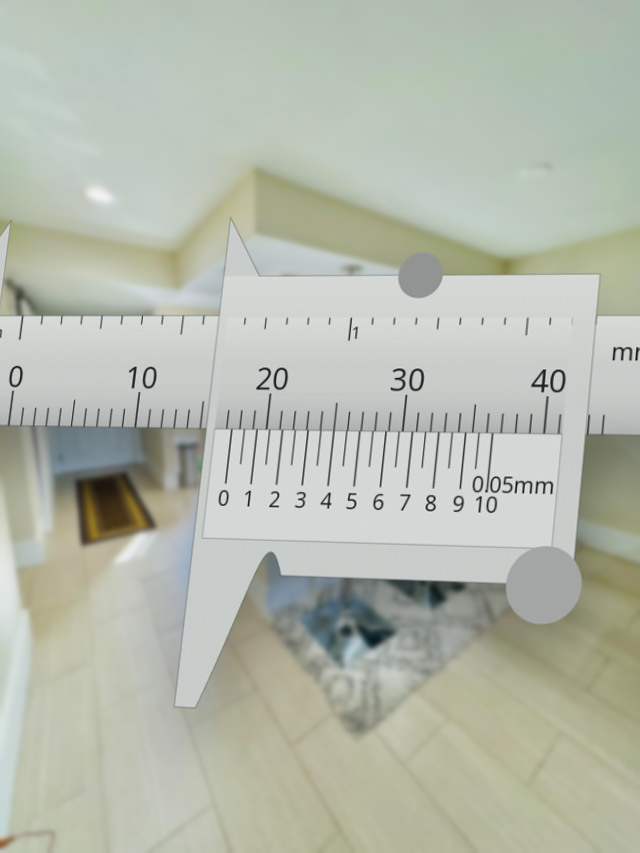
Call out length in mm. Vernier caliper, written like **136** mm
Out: **17.4** mm
